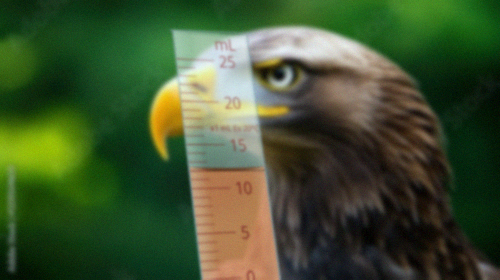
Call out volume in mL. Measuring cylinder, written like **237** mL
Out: **12** mL
